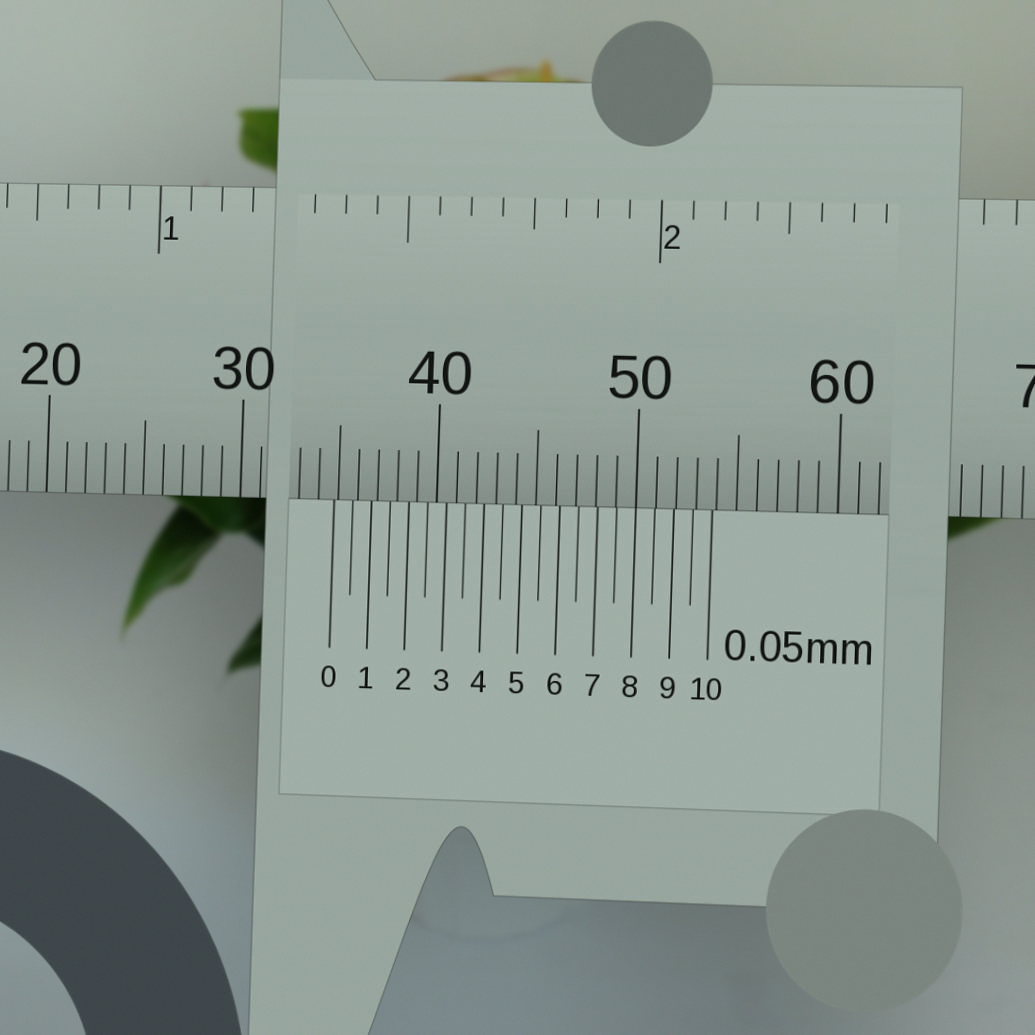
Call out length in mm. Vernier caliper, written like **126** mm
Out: **34.8** mm
